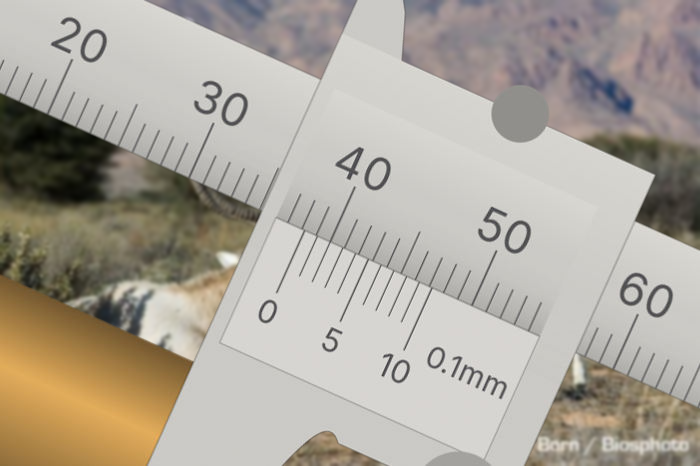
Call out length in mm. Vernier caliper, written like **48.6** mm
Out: **38.2** mm
